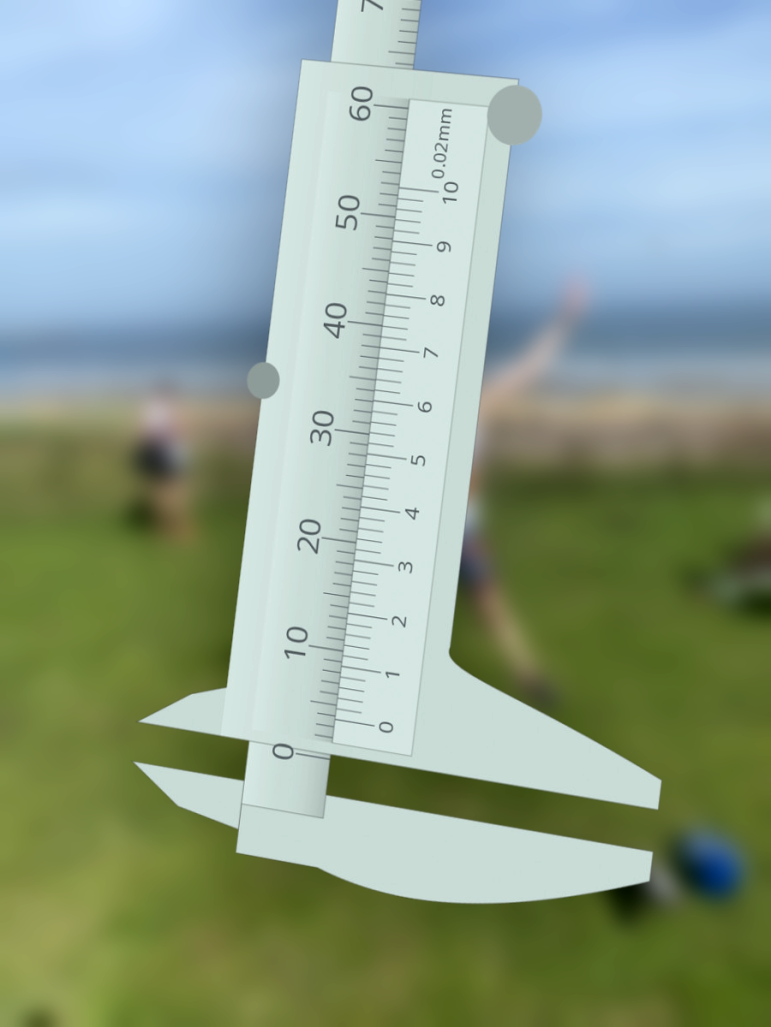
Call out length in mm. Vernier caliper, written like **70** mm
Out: **3.7** mm
